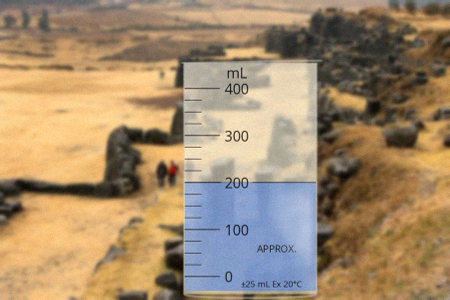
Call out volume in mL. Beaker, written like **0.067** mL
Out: **200** mL
